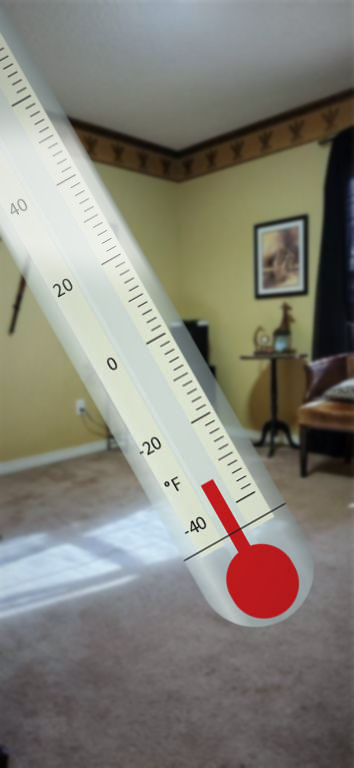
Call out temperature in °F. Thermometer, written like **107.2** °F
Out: **-33** °F
